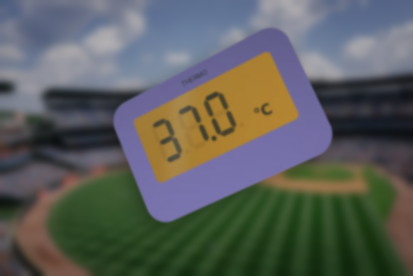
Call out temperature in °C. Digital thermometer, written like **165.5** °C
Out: **37.0** °C
